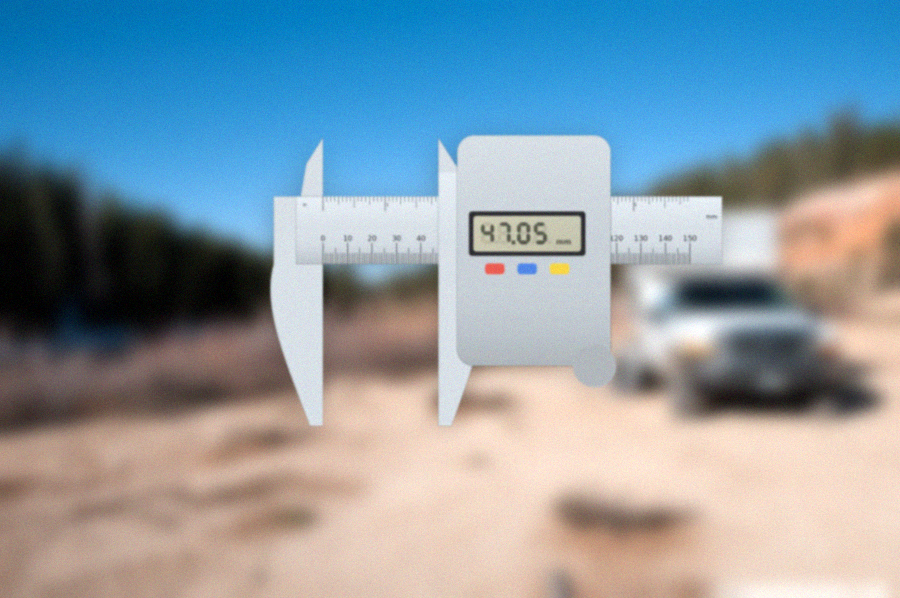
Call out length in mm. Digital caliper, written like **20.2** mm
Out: **47.05** mm
